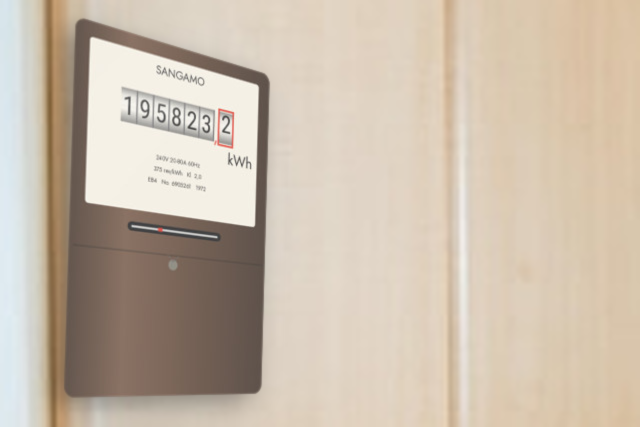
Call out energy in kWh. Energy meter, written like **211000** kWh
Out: **195823.2** kWh
